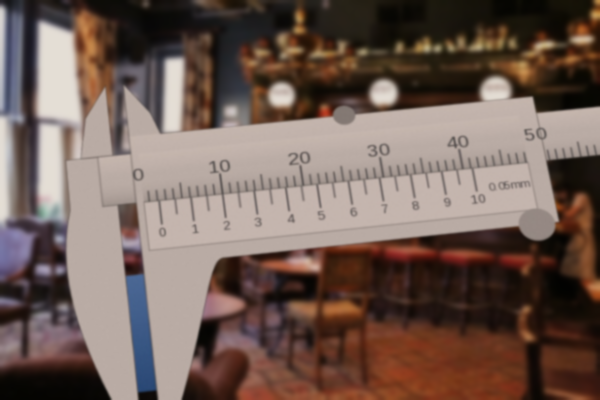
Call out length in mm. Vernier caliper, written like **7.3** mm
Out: **2.2** mm
